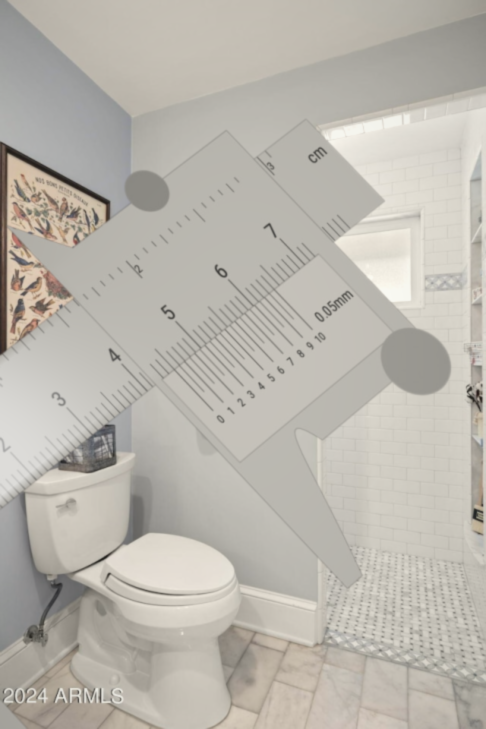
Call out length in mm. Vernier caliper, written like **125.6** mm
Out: **45.0** mm
